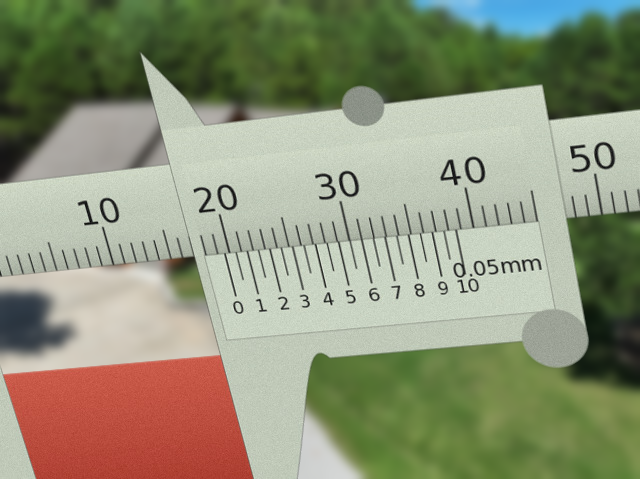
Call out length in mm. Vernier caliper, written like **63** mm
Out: **19.6** mm
